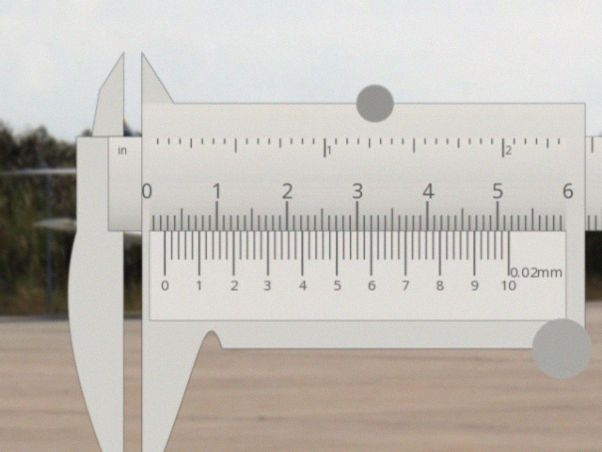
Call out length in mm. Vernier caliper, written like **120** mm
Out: **2.6** mm
